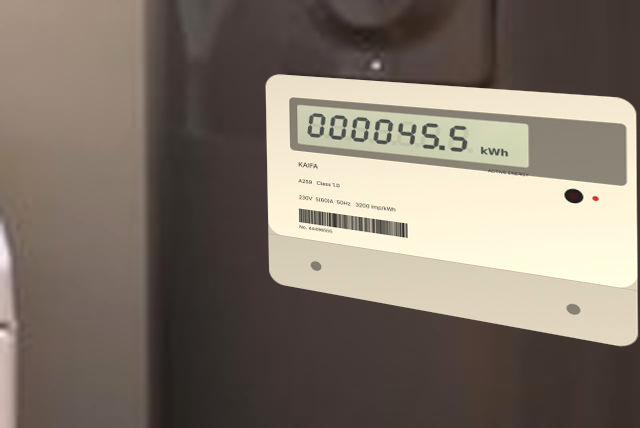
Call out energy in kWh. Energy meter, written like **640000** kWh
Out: **45.5** kWh
